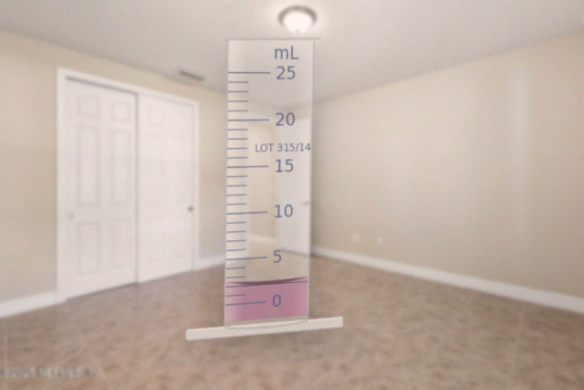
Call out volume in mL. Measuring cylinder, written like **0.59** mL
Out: **2** mL
